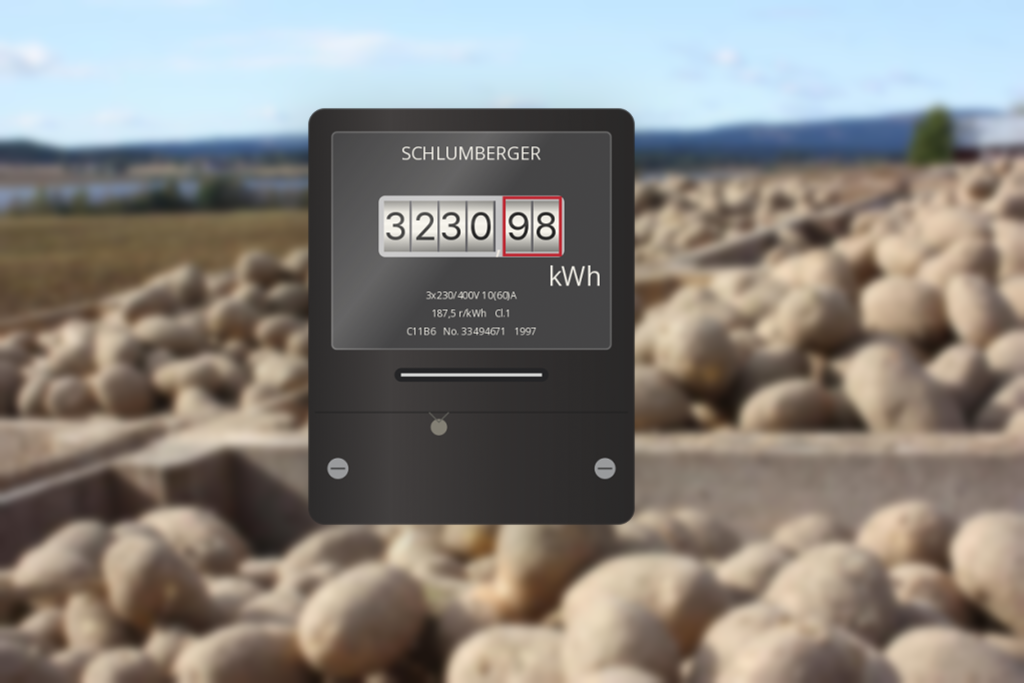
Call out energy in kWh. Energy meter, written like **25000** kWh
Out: **3230.98** kWh
